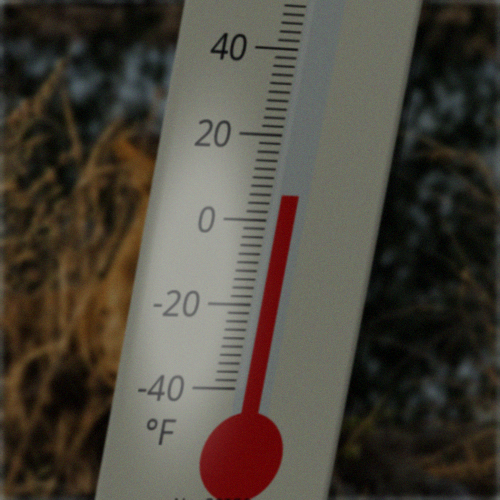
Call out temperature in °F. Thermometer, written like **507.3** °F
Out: **6** °F
